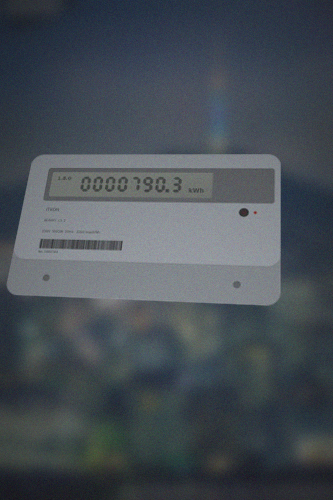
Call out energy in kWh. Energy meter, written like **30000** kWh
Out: **790.3** kWh
